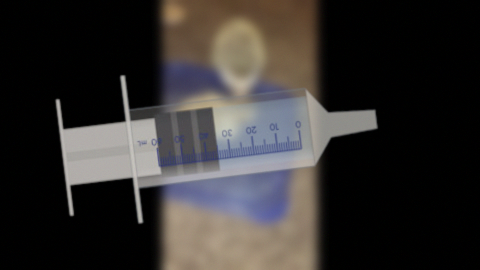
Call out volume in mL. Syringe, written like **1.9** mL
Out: **35** mL
